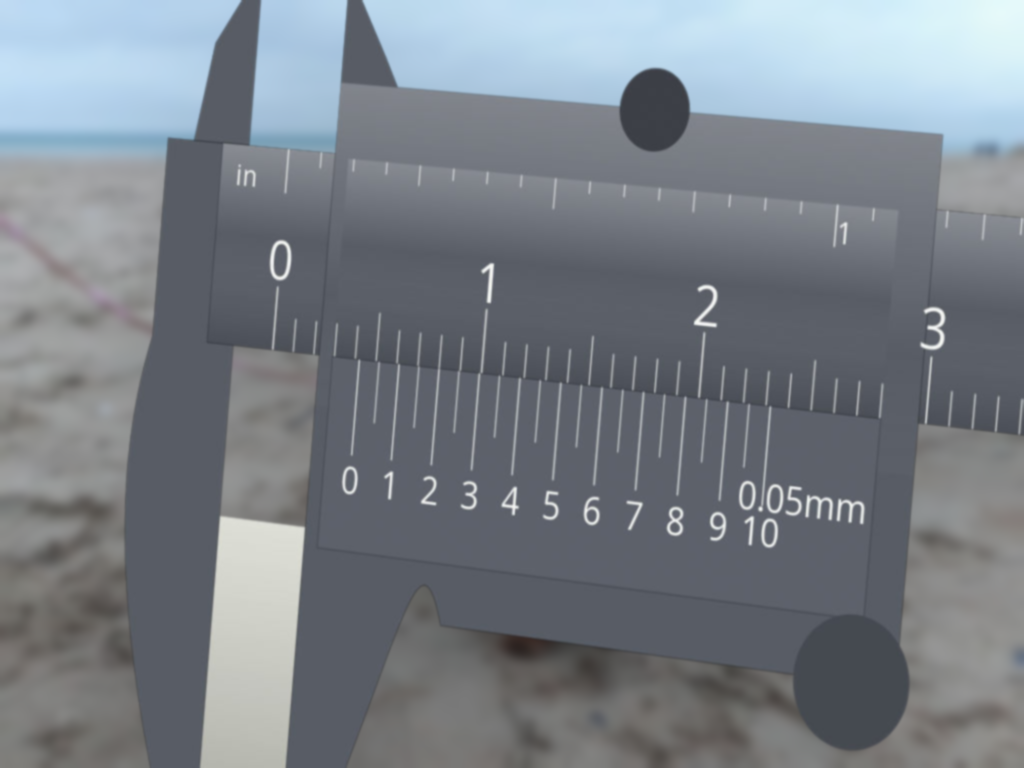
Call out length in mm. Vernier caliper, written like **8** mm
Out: **4.2** mm
